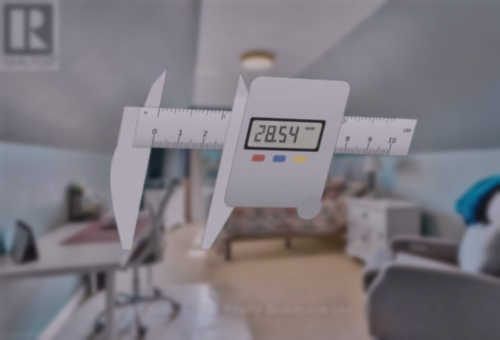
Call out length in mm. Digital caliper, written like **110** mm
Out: **28.54** mm
